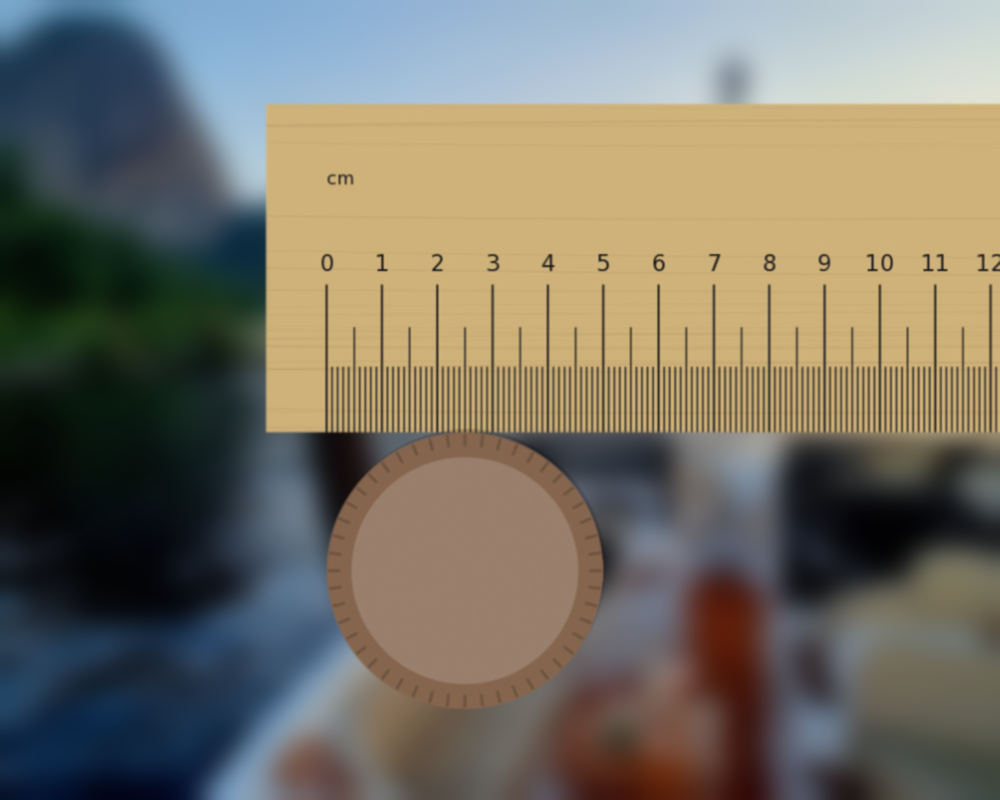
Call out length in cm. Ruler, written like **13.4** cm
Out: **5** cm
